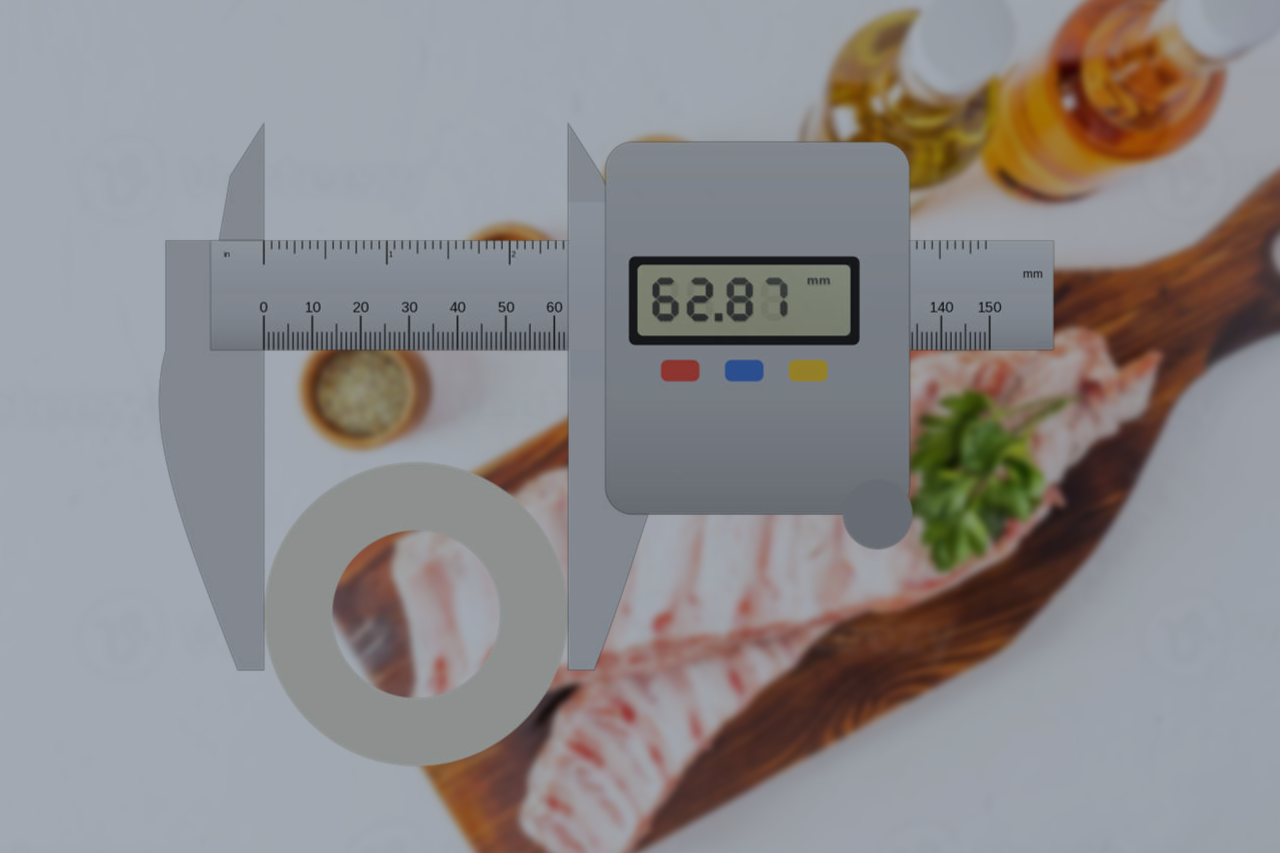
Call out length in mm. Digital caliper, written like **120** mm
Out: **62.87** mm
